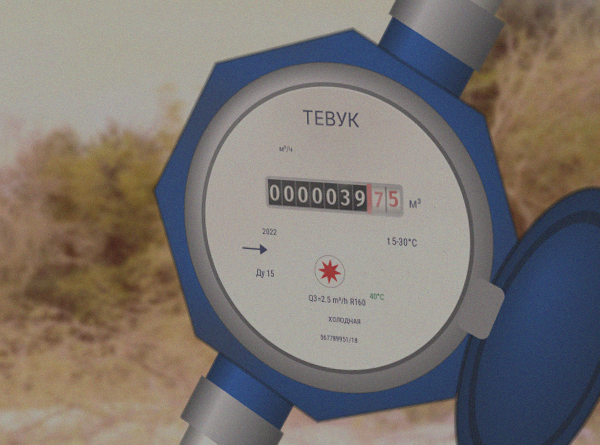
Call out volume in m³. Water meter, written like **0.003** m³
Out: **39.75** m³
